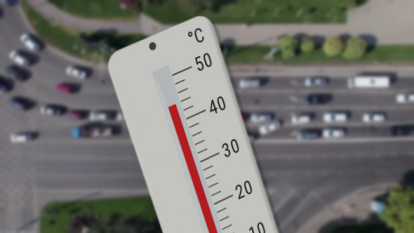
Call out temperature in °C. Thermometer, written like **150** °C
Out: **44** °C
